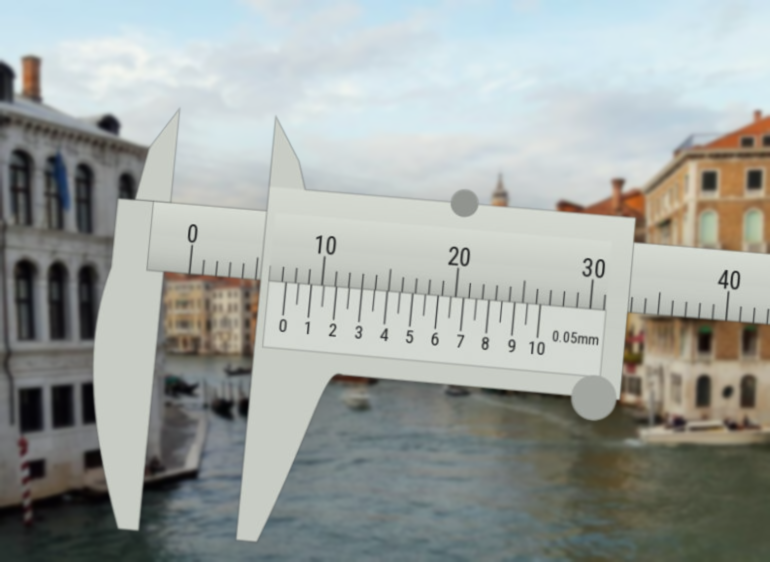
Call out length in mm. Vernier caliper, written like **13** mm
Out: **7.3** mm
